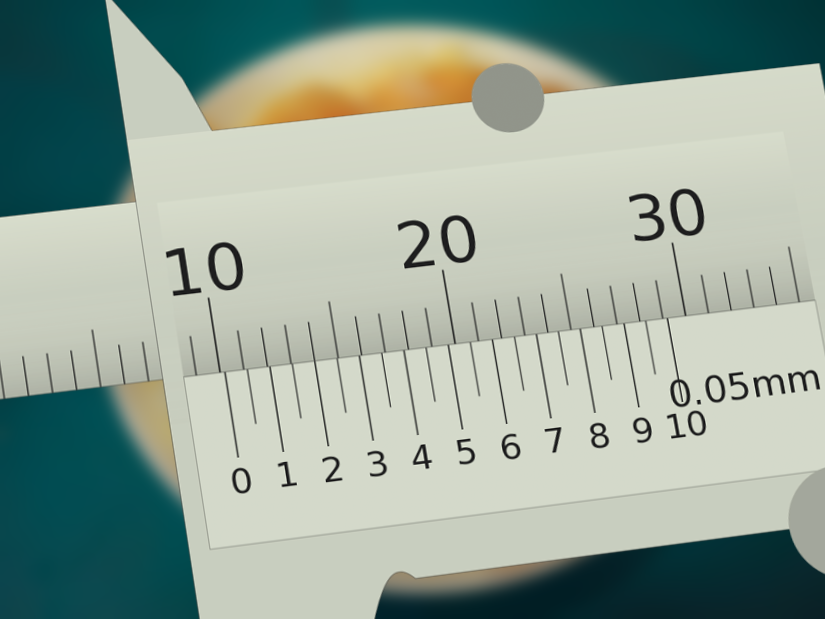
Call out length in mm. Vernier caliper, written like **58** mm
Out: **10.20** mm
